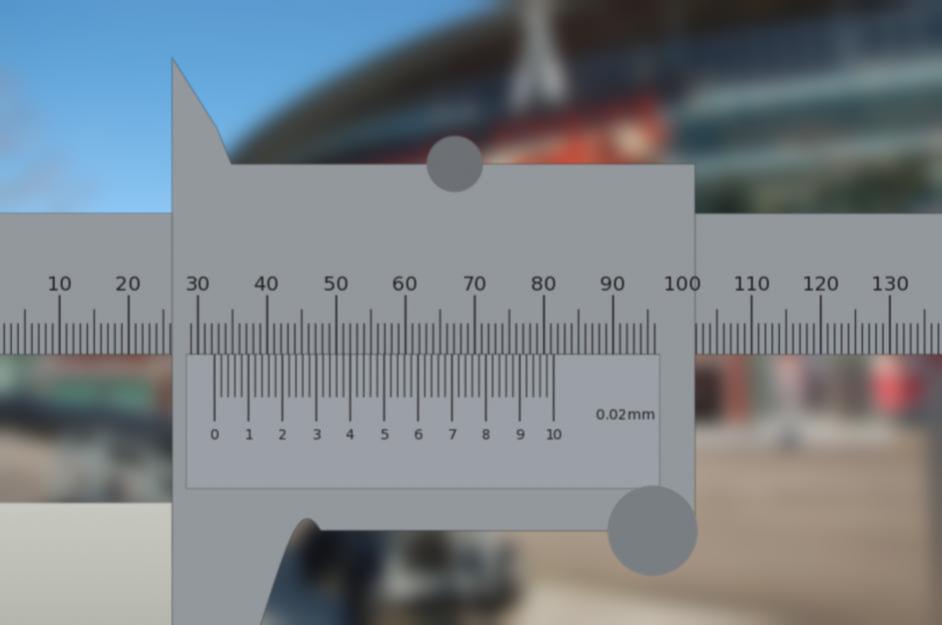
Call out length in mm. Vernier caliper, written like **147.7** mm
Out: **32.4** mm
